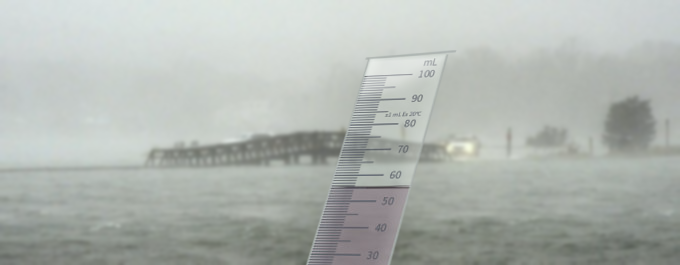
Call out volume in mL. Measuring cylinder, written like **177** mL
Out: **55** mL
